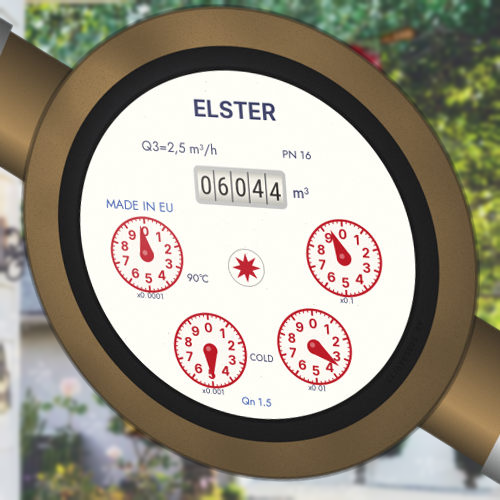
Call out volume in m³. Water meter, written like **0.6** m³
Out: **6043.9349** m³
